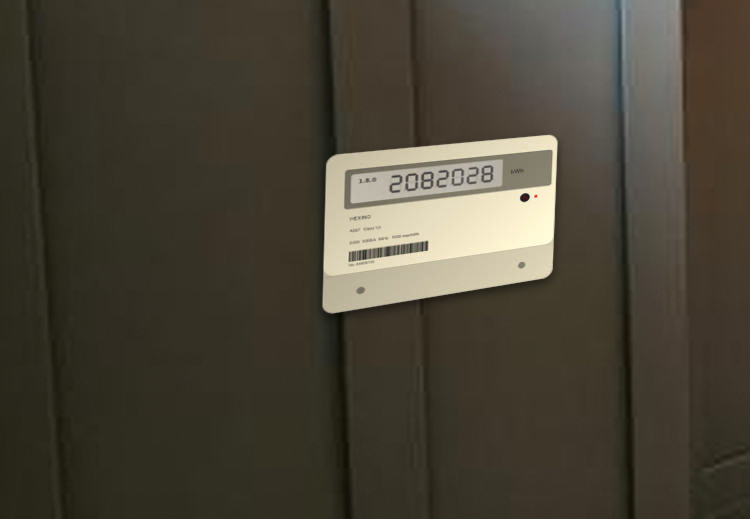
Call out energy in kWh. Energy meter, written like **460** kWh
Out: **2082028** kWh
